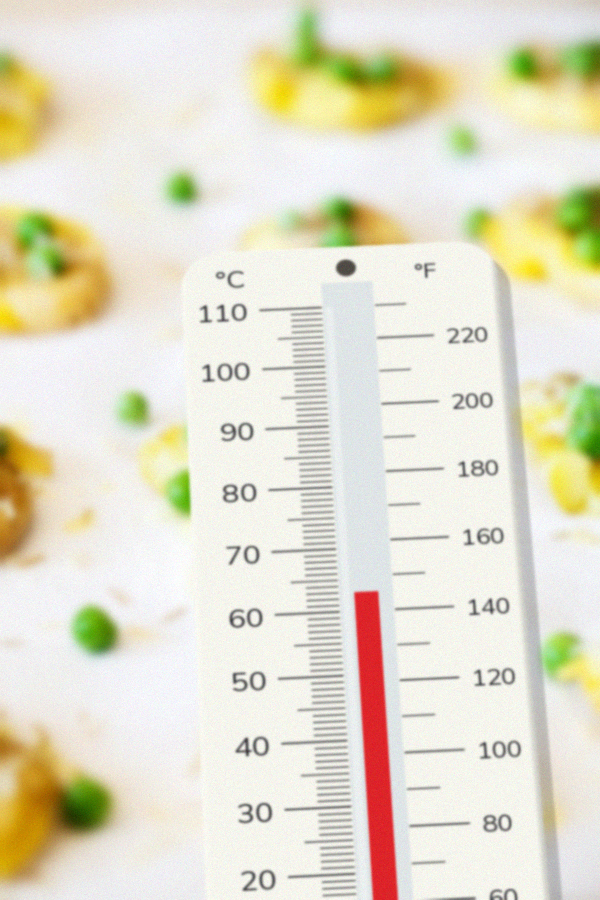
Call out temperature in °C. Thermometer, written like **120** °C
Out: **63** °C
